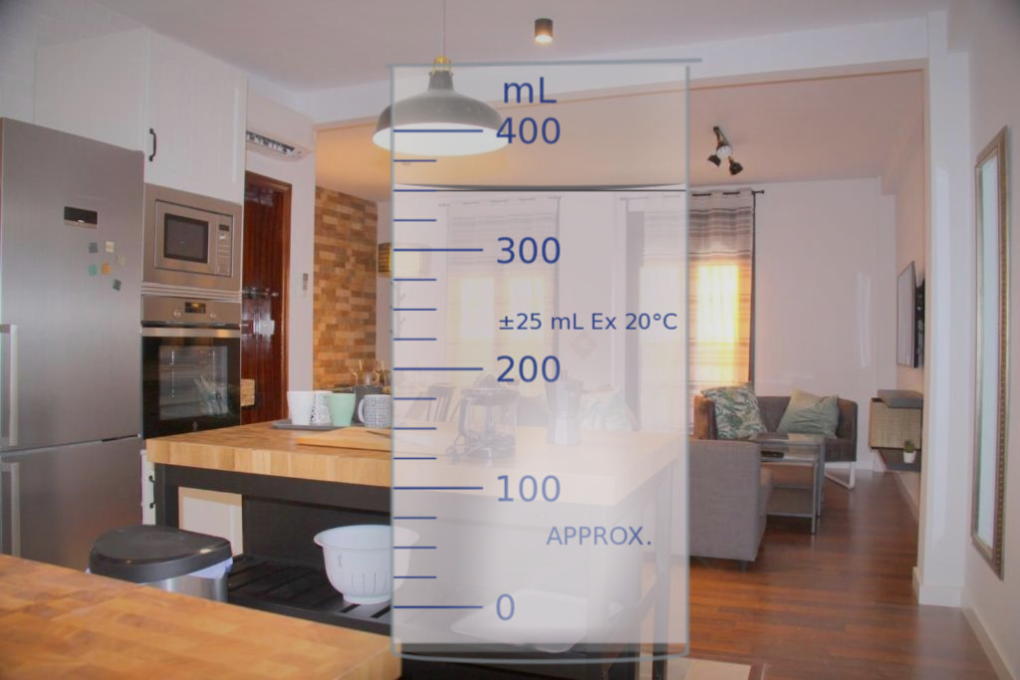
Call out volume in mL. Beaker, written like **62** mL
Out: **350** mL
